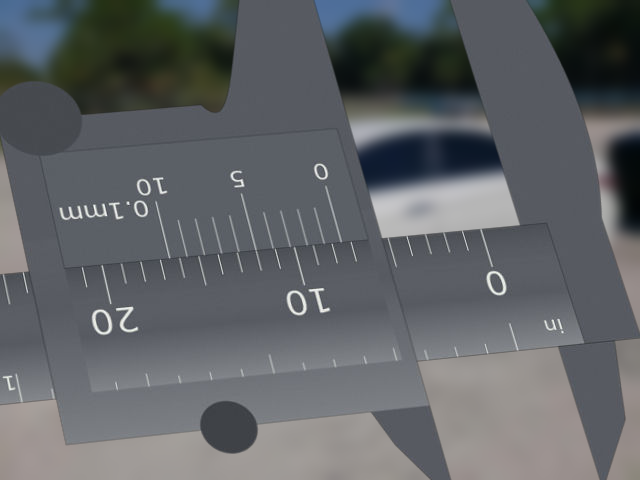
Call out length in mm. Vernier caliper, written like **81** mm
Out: **7.5** mm
